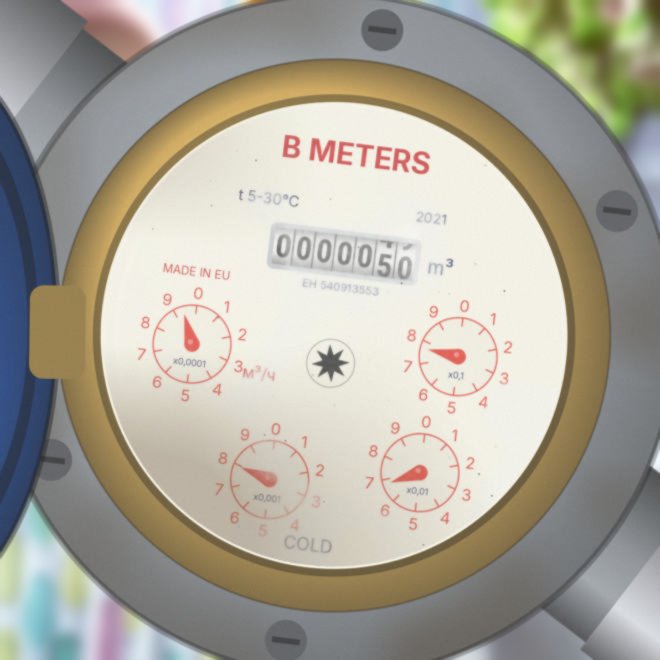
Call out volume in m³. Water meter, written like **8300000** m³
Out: **49.7679** m³
